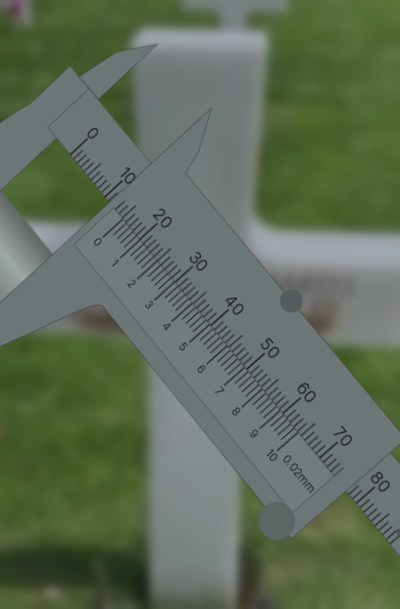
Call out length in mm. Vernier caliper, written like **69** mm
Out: **15.2** mm
